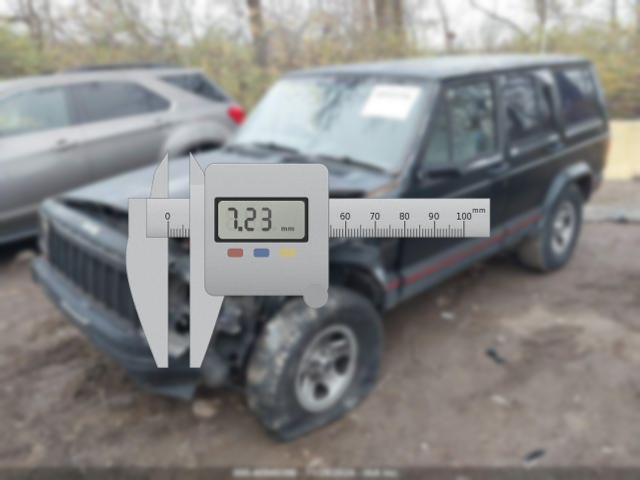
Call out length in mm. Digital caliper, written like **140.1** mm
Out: **7.23** mm
